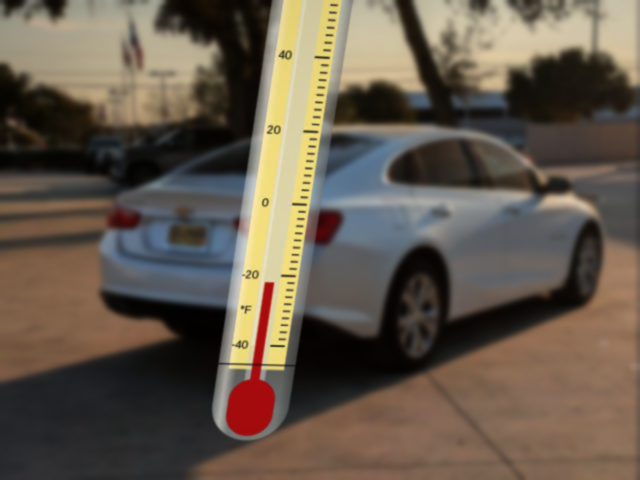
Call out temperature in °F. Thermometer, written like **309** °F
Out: **-22** °F
